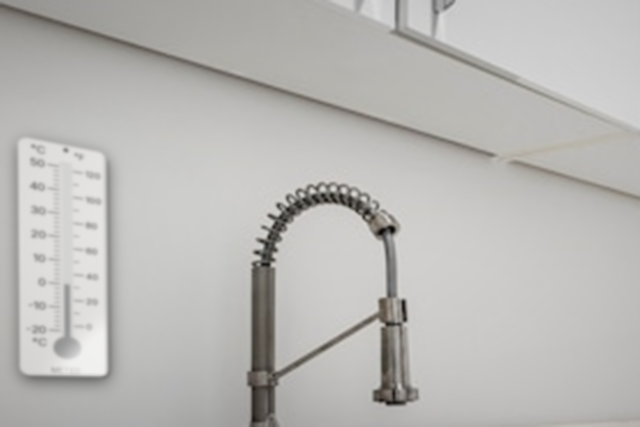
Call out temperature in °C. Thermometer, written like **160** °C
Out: **0** °C
